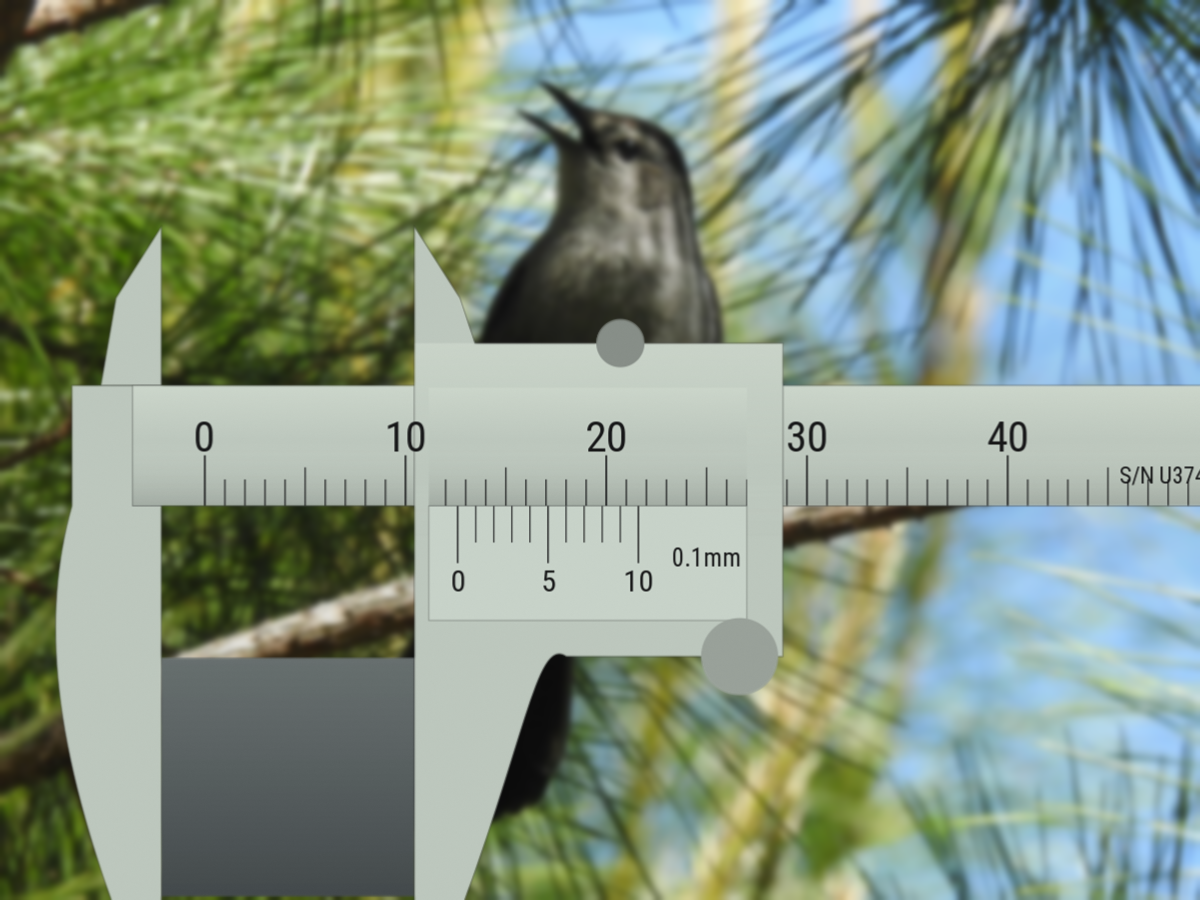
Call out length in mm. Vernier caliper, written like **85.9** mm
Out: **12.6** mm
